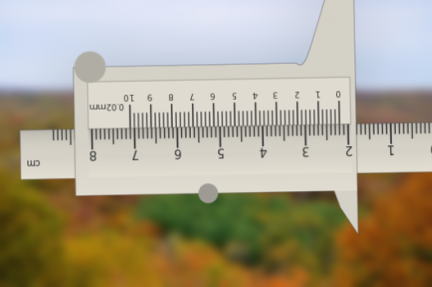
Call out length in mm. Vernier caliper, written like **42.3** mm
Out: **22.0** mm
